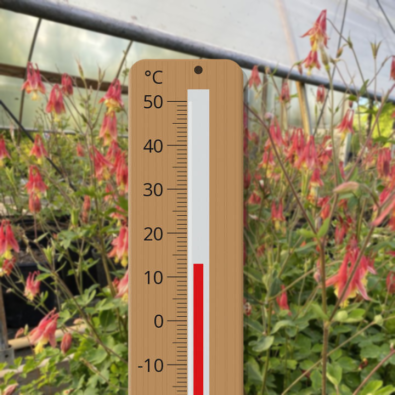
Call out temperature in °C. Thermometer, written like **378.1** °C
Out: **13** °C
